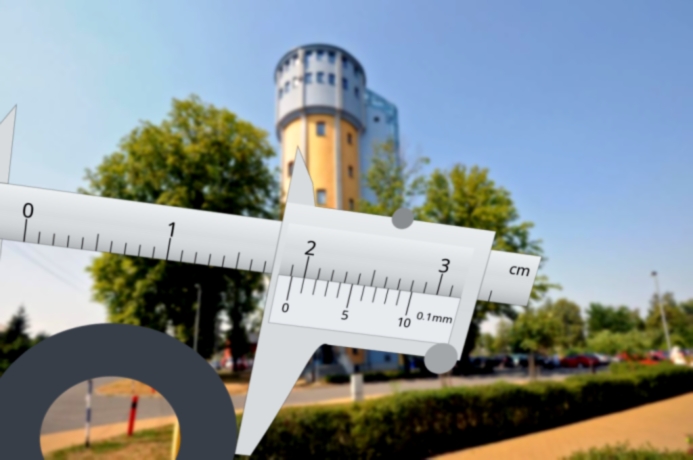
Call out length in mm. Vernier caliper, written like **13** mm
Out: **19.1** mm
